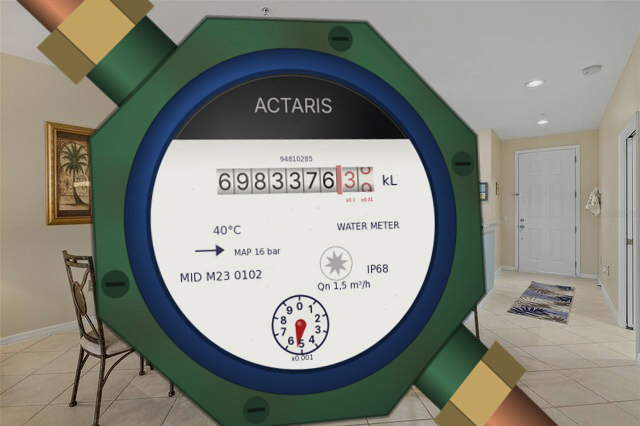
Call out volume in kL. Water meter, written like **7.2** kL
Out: **6983376.385** kL
